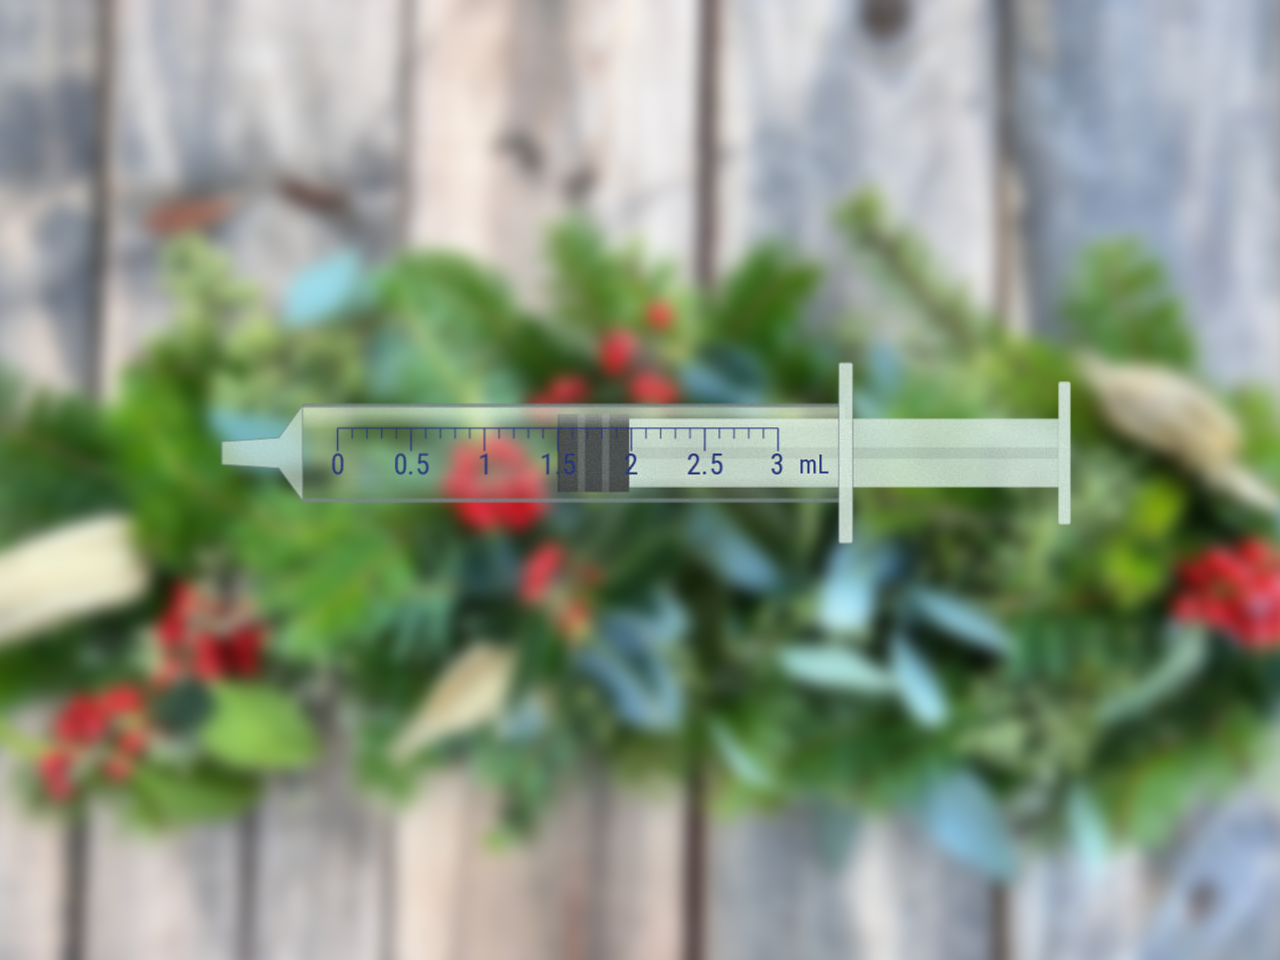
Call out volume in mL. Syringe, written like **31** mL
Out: **1.5** mL
